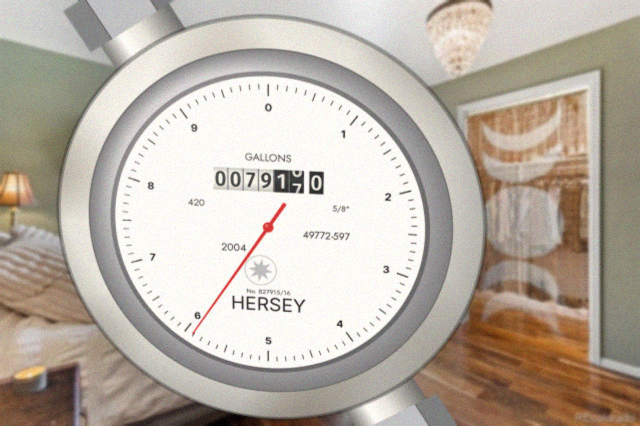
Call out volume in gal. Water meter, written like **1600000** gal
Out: **79165.9** gal
